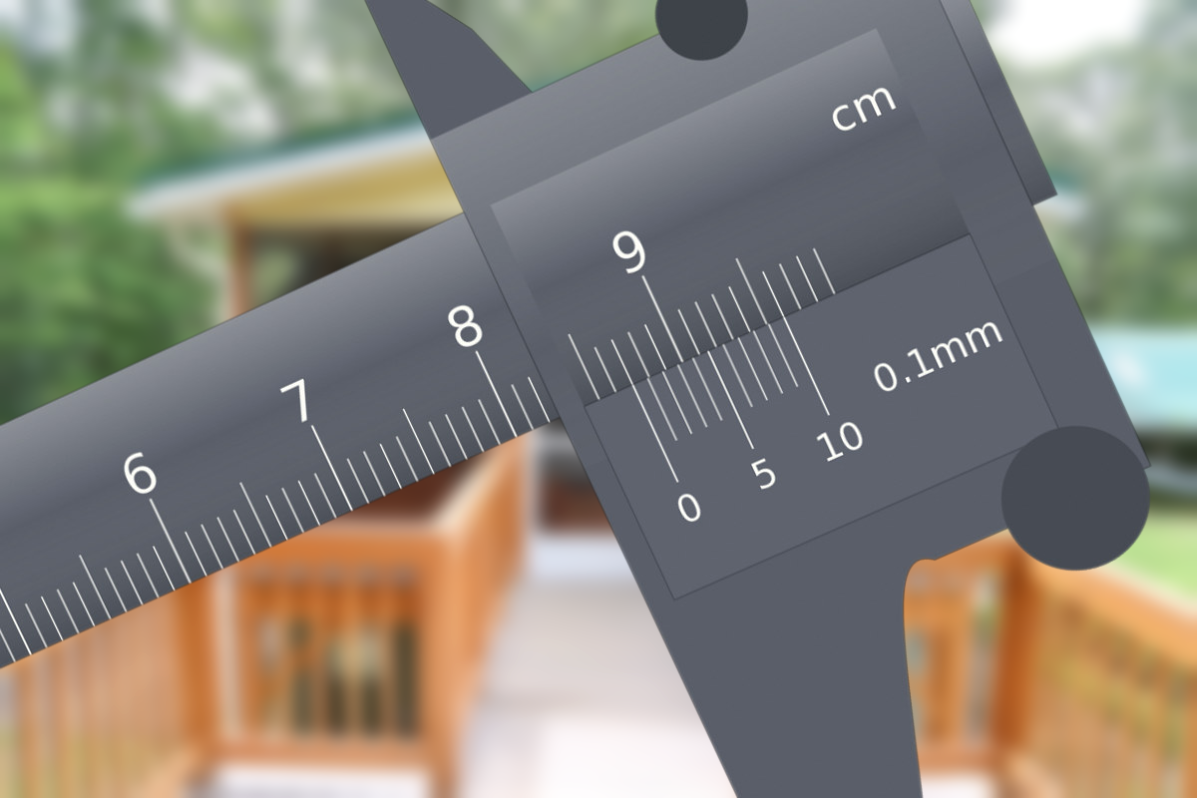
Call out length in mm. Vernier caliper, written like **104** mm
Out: **87.0** mm
